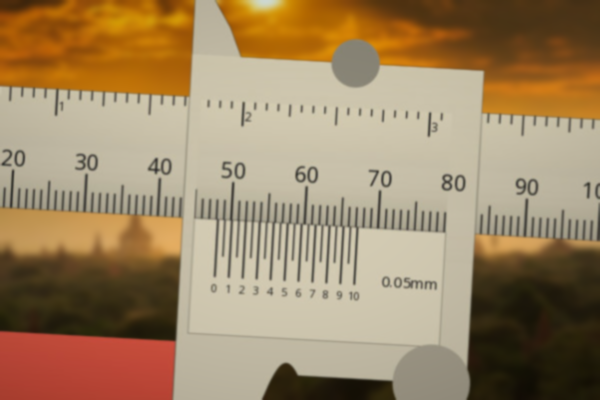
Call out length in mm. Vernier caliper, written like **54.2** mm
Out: **48.2** mm
